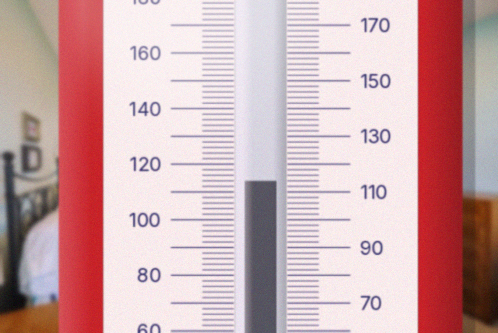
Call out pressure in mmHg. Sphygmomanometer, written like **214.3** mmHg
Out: **114** mmHg
